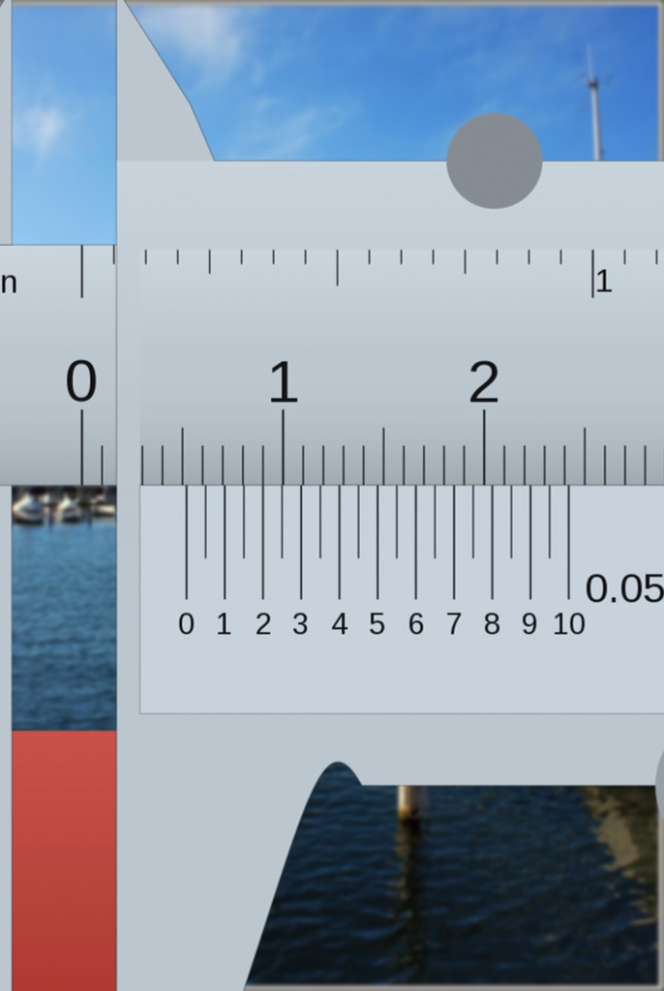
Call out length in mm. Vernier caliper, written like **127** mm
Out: **5.2** mm
